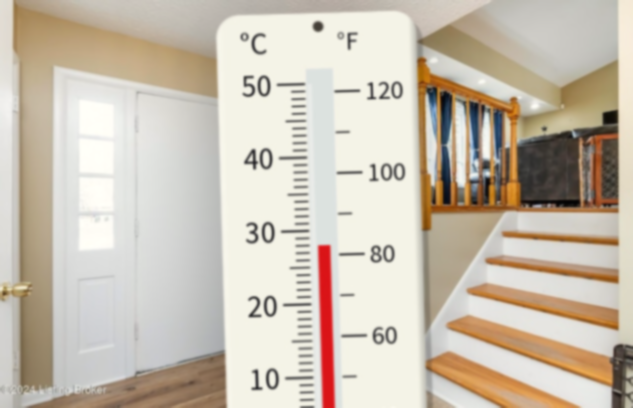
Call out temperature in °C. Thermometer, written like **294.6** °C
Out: **28** °C
